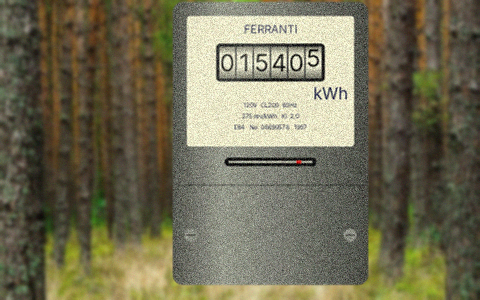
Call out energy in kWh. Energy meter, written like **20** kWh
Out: **15405** kWh
